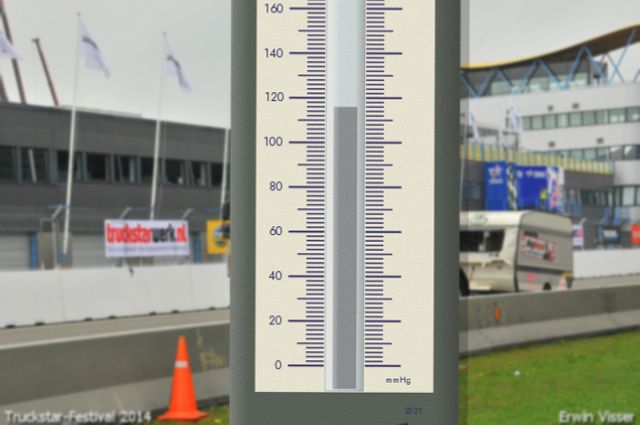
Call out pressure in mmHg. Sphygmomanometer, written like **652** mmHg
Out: **116** mmHg
